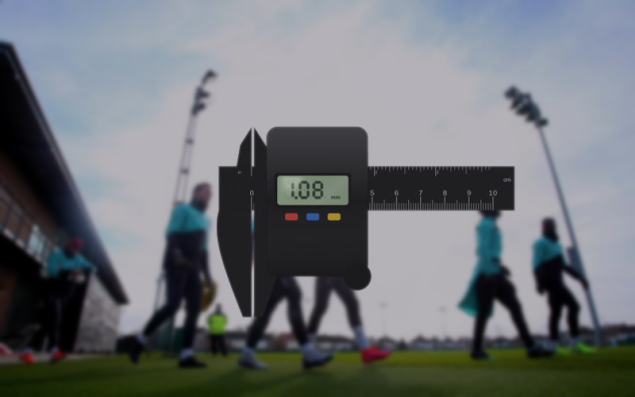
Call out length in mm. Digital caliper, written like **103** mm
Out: **1.08** mm
